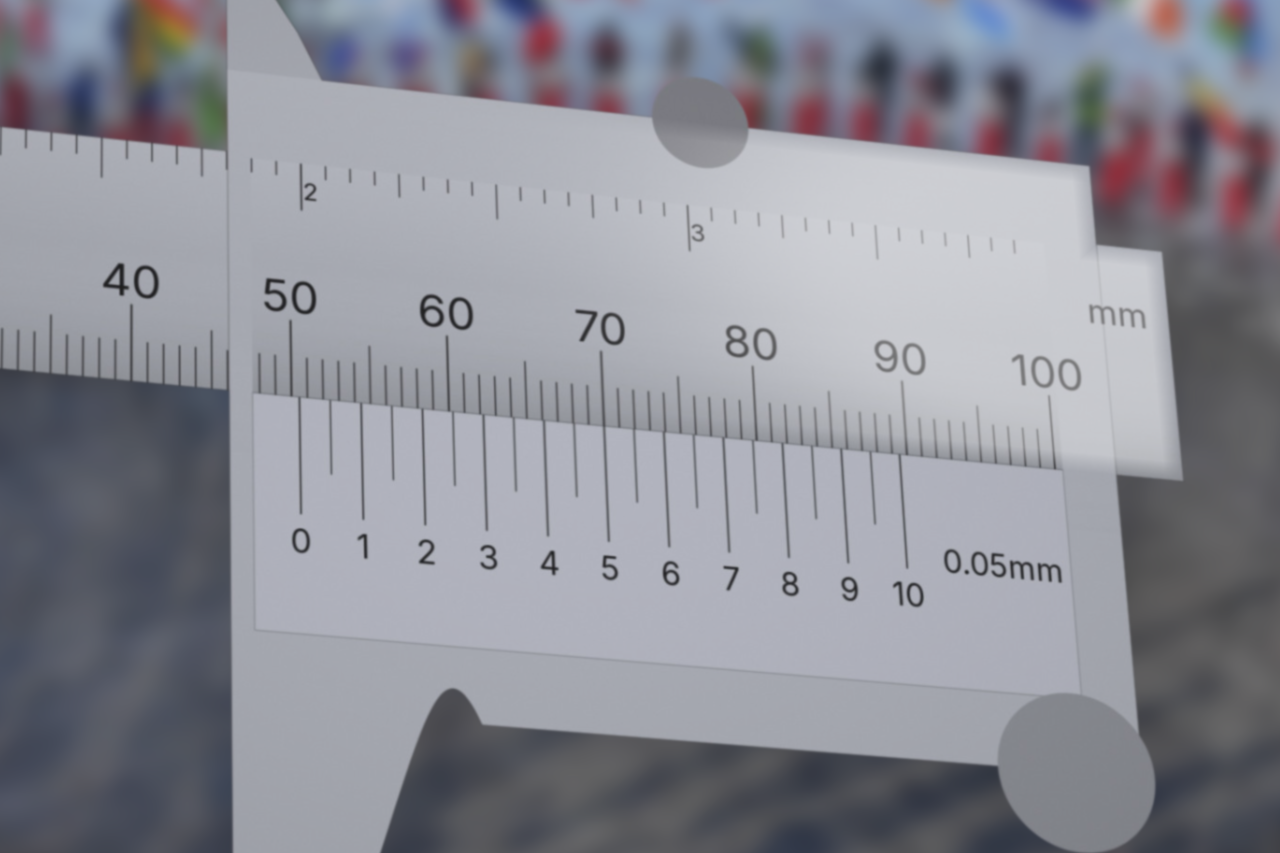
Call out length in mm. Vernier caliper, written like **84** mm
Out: **50.5** mm
